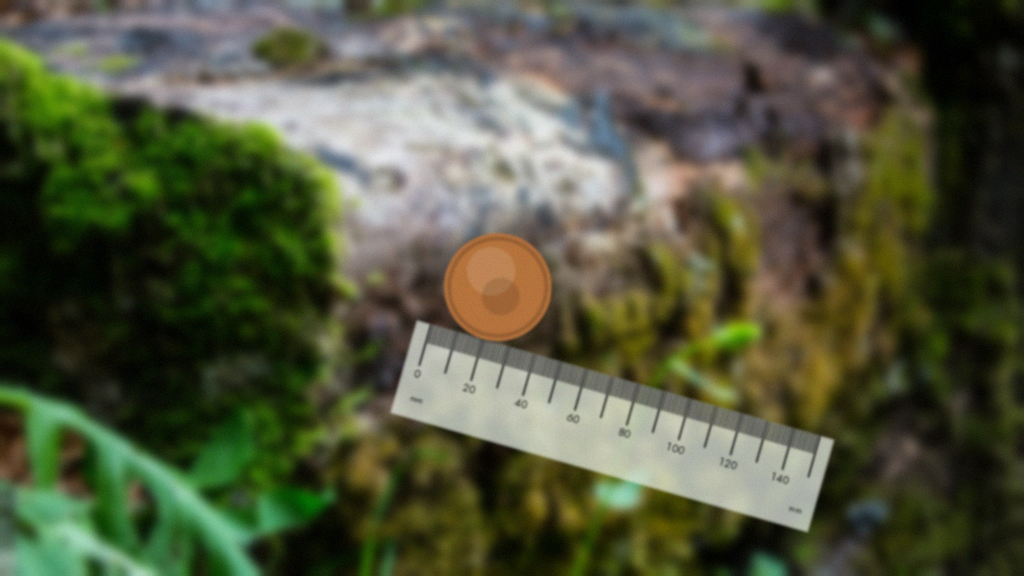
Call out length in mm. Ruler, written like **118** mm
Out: **40** mm
